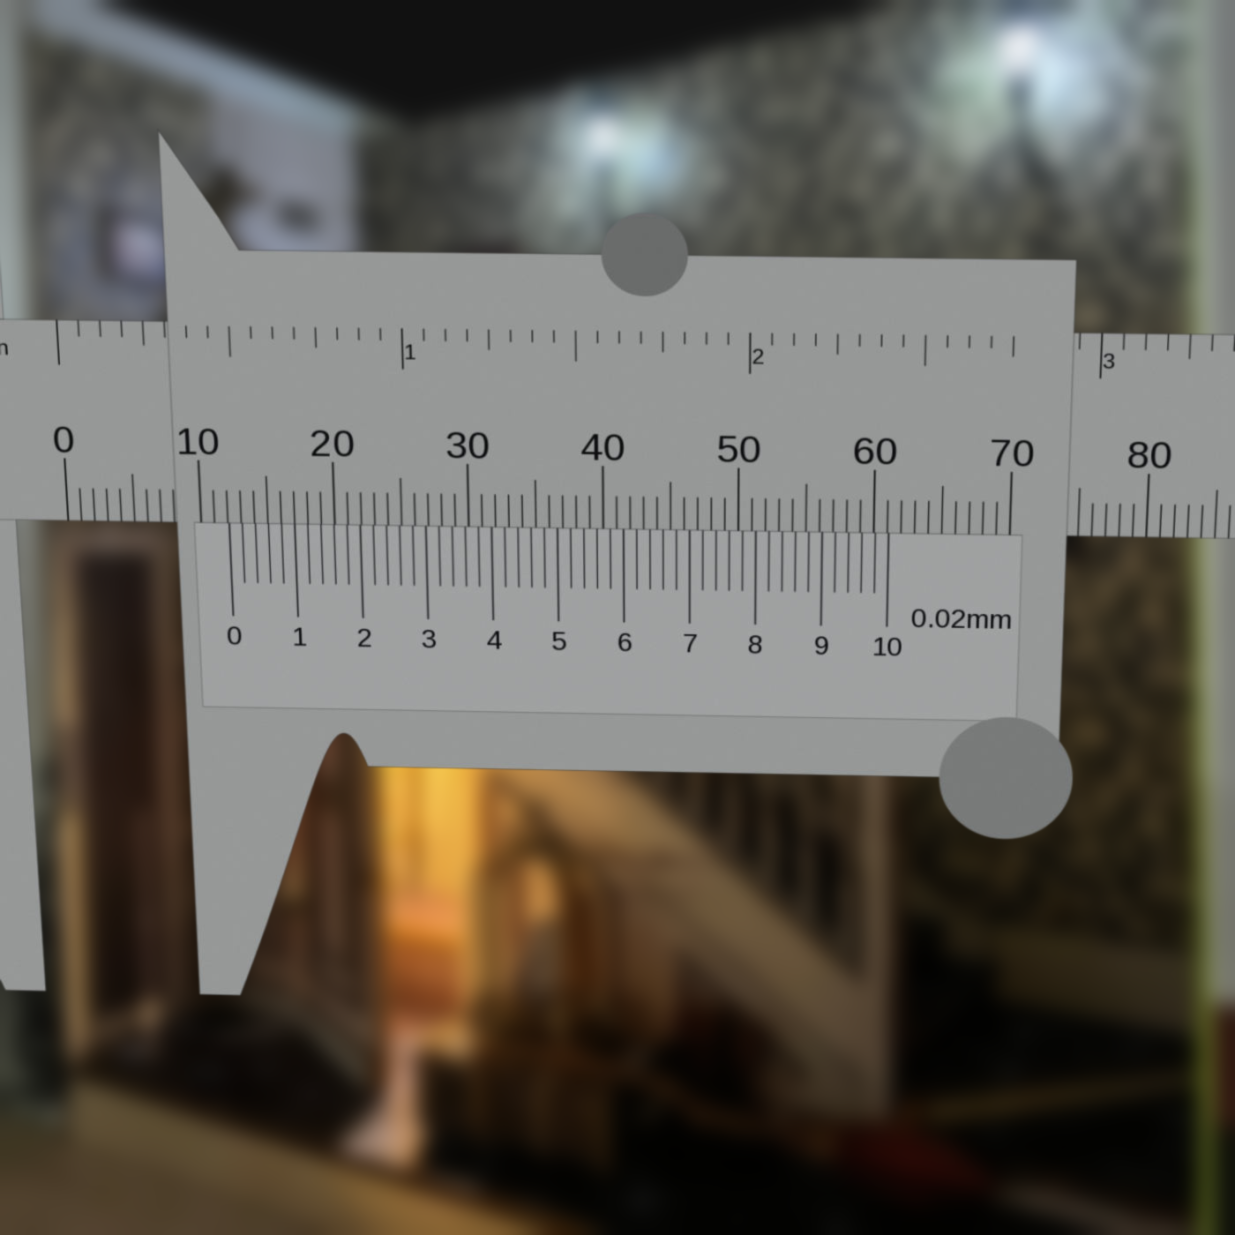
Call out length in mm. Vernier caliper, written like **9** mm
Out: **12.1** mm
